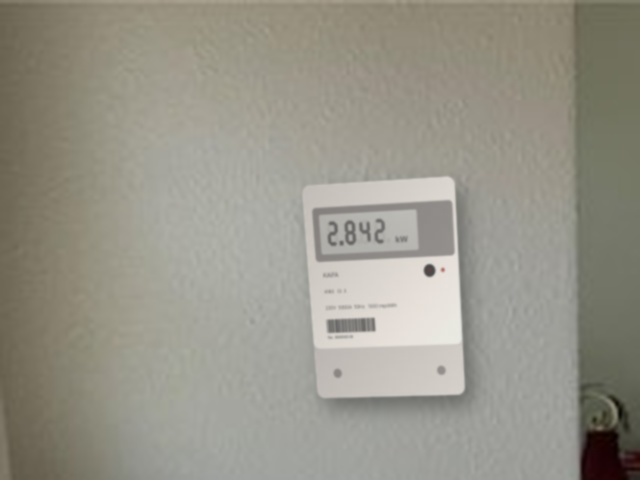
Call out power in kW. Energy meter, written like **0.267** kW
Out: **2.842** kW
